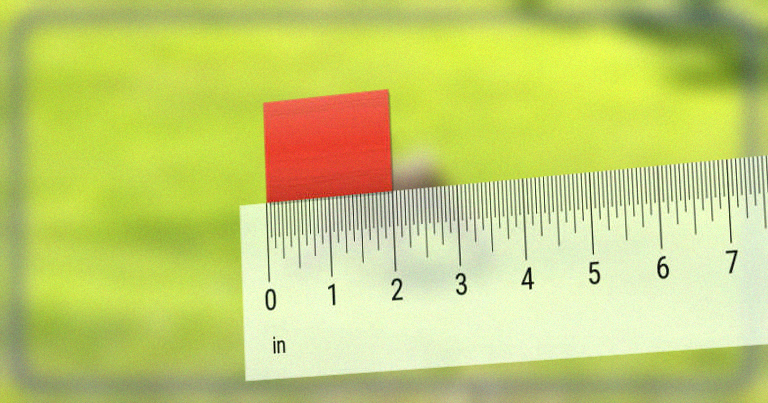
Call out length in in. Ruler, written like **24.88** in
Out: **2** in
